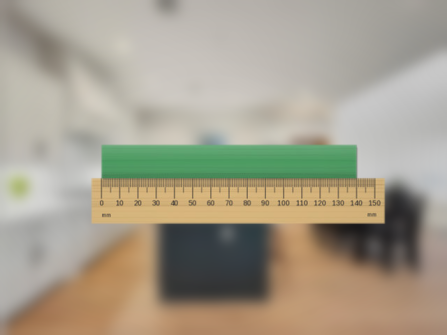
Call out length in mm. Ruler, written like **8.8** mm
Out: **140** mm
